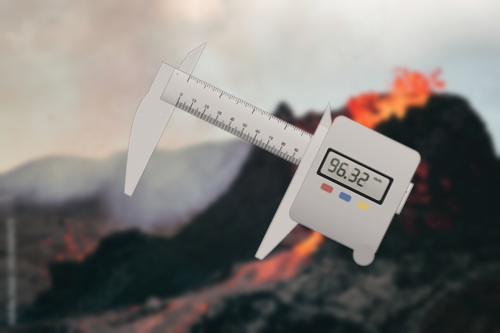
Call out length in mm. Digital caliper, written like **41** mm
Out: **96.32** mm
